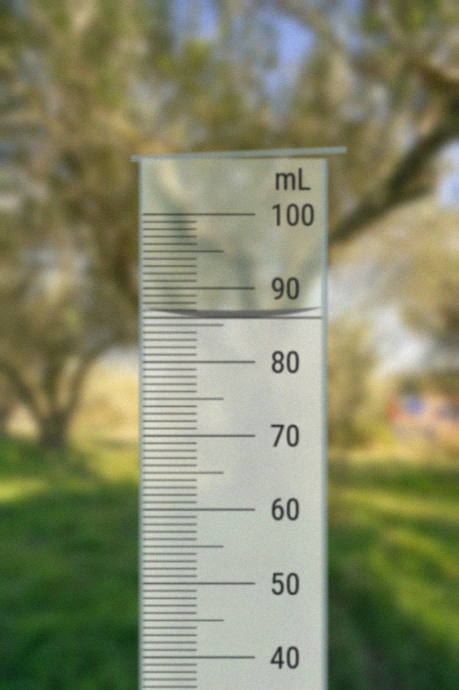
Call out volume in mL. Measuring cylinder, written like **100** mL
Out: **86** mL
